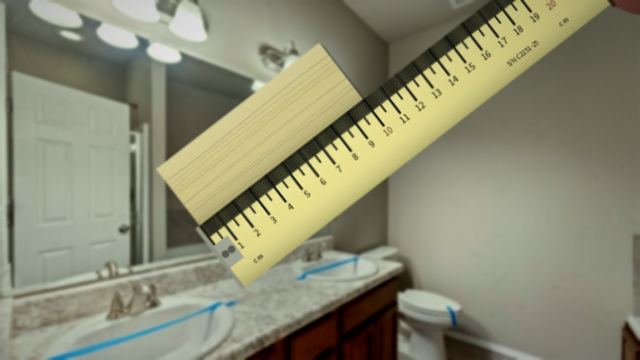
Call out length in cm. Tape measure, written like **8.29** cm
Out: **10** cm
